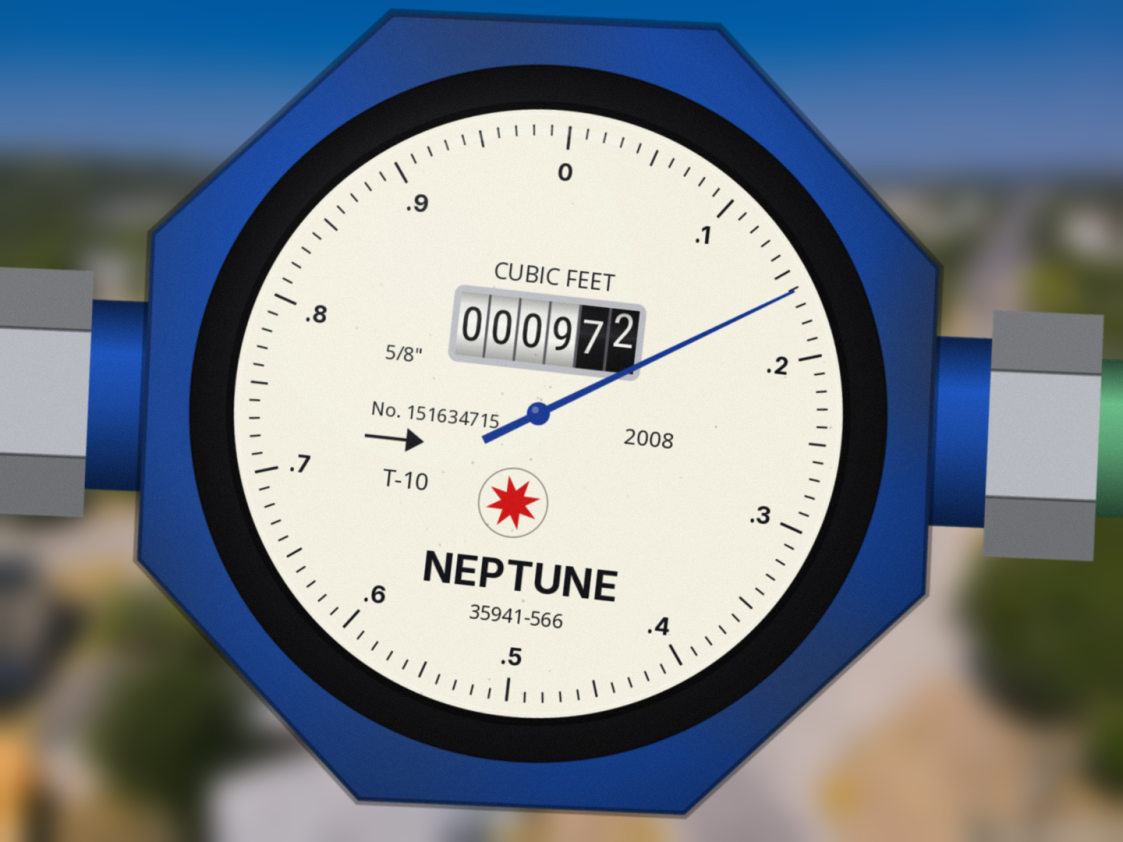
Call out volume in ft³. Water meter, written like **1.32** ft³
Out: **972.16** ft³
